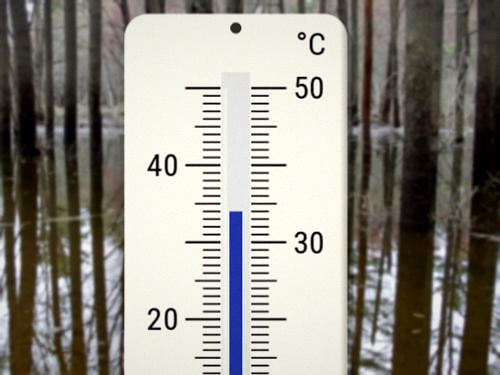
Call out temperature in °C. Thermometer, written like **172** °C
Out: **34** °C
